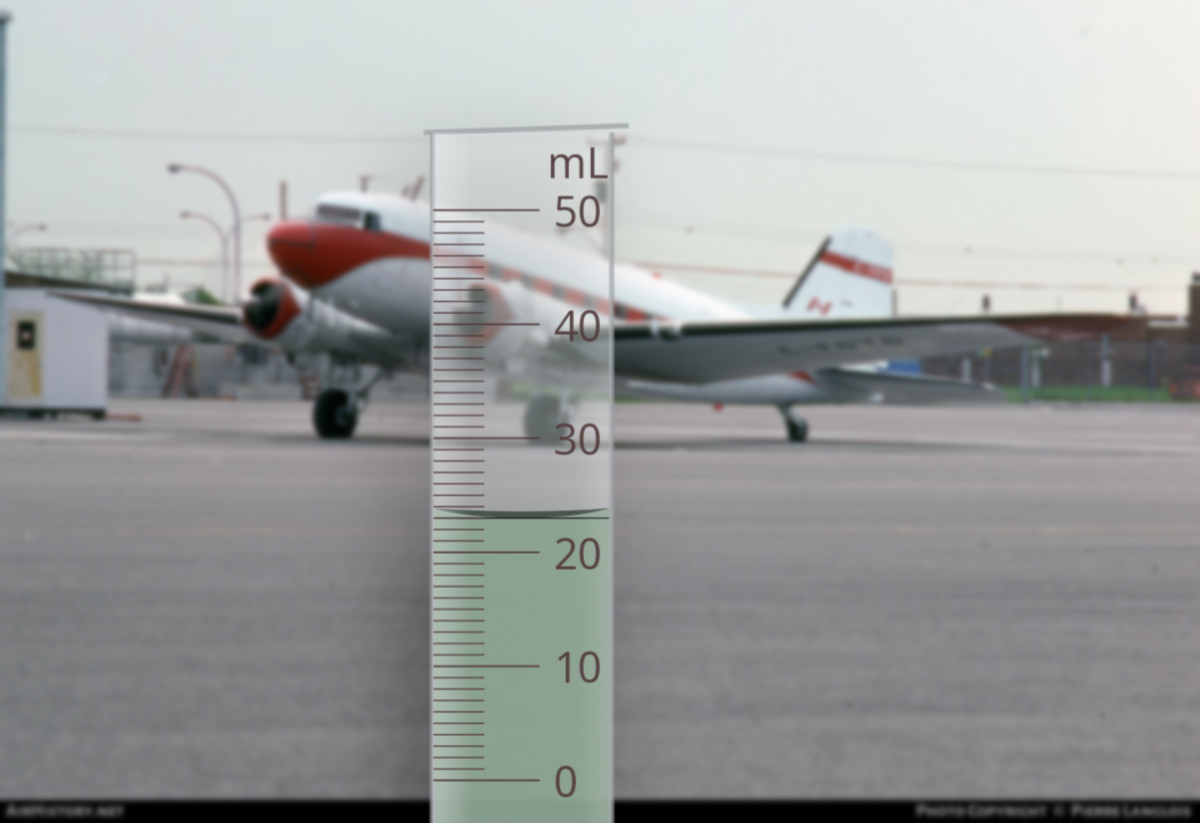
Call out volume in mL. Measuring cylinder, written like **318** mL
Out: **23** mL
